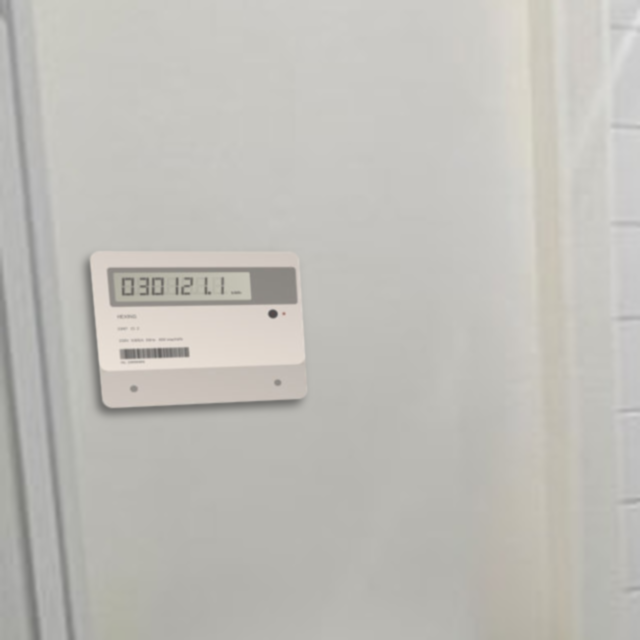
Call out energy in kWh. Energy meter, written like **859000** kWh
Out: **30121.1** kWh
